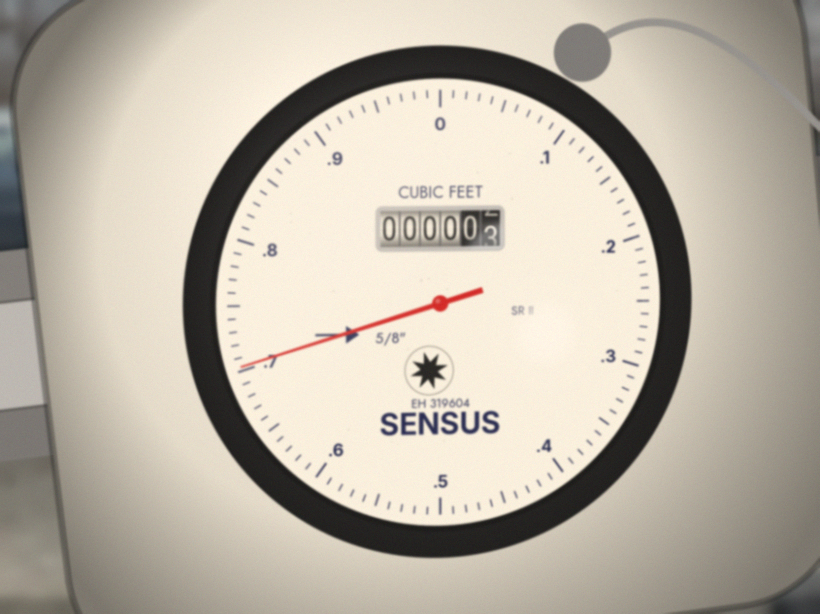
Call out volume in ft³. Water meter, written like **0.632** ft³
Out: **2.70** ft³
